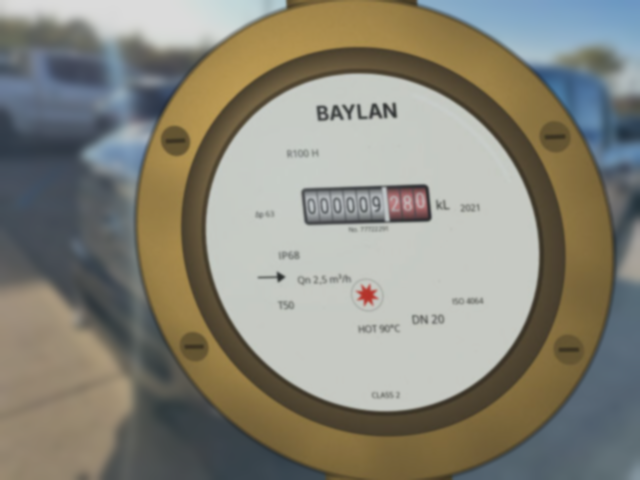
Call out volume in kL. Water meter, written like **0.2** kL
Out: **9.280** kL
